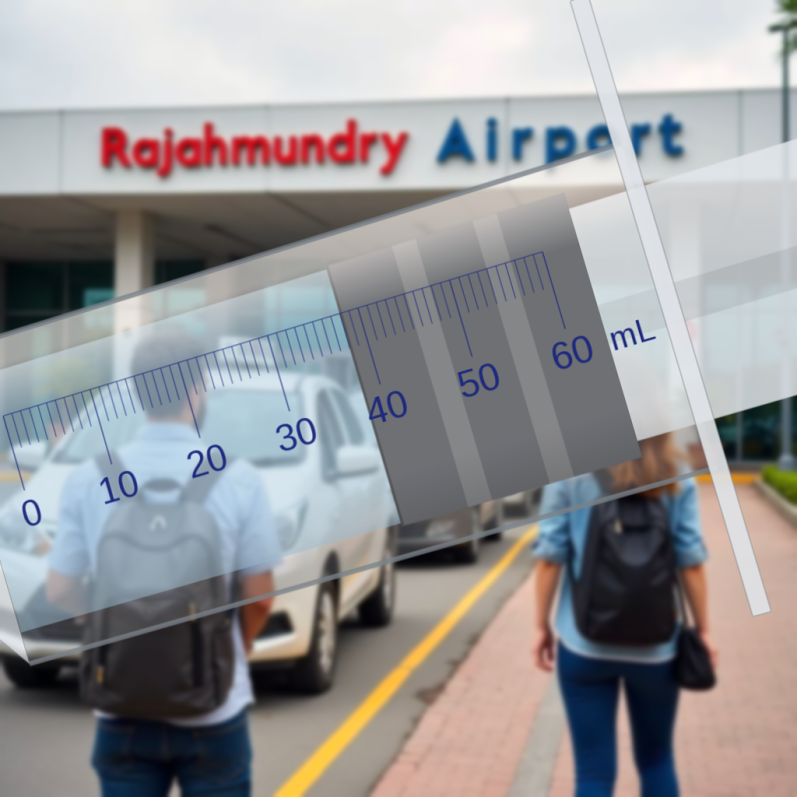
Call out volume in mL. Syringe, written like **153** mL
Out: **38** mL
